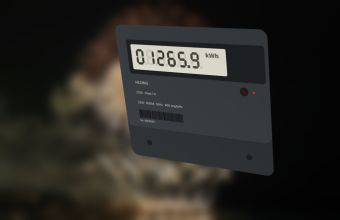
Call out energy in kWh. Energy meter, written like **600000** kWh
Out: **1265.9** kWh
